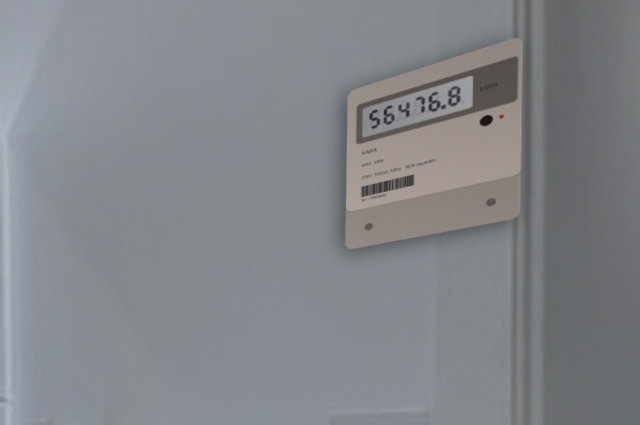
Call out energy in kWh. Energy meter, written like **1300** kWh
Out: **56476.8** kWh
